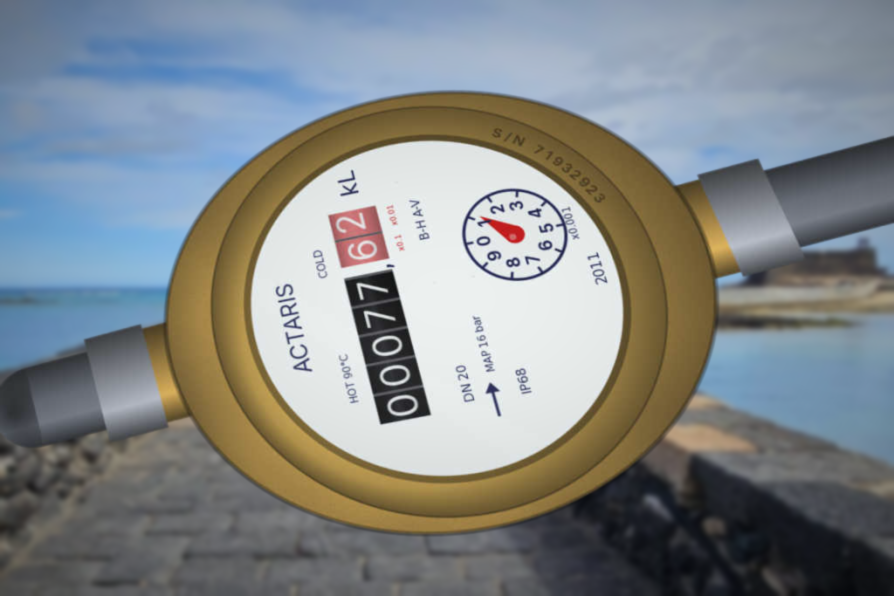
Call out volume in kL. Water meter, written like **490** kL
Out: **77.621** kL
